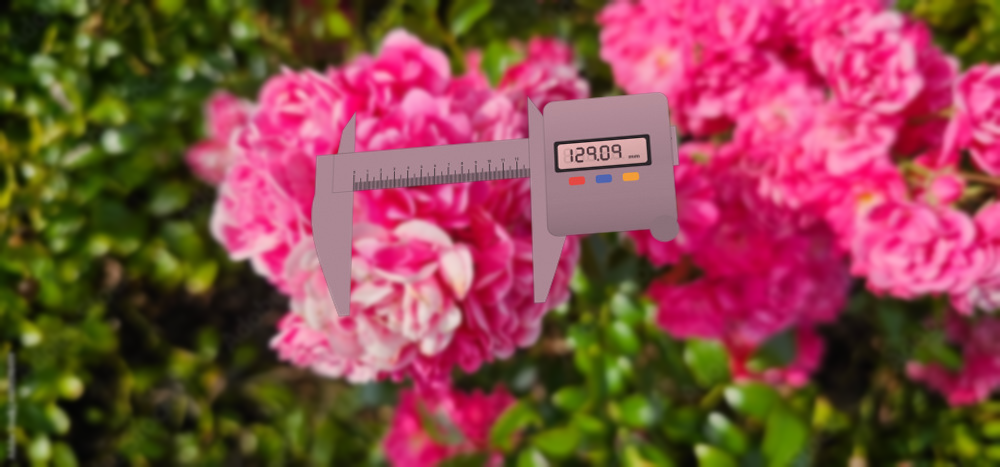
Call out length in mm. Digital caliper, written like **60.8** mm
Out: **129.09** mm
